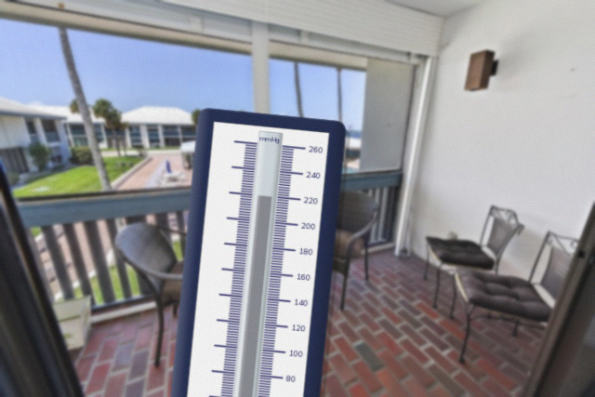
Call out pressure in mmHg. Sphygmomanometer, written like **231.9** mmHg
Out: **220** mmHg
